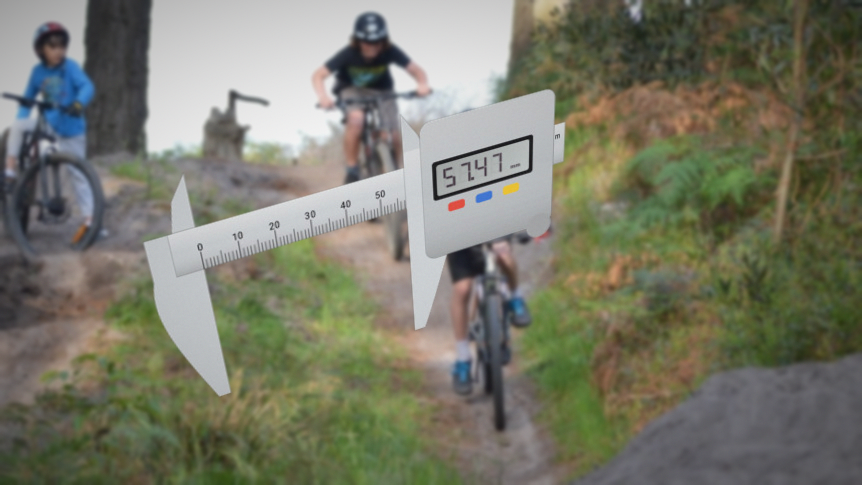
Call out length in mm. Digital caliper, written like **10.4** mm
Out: **57.47** mm
